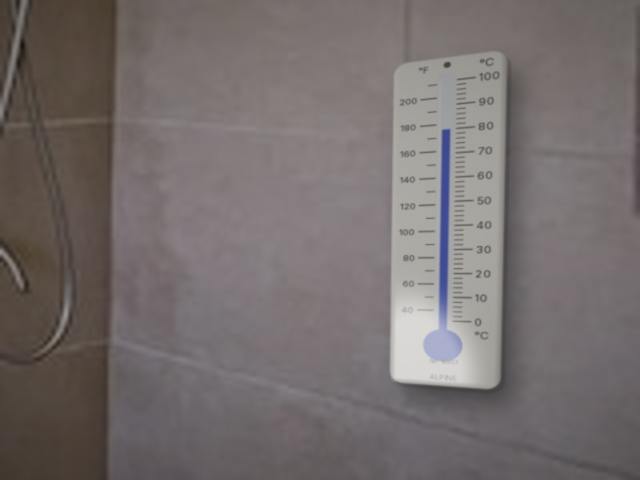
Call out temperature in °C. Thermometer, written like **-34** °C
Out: **80** °C
